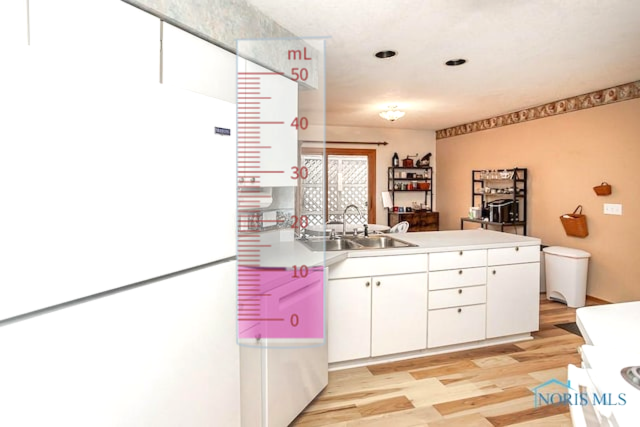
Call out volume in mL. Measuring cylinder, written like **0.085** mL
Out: **10** mL
